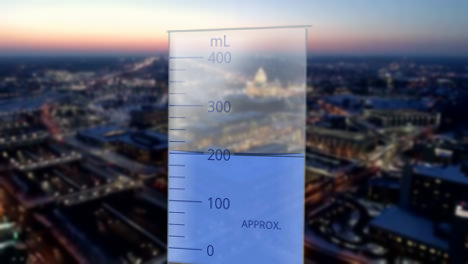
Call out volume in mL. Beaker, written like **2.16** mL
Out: **200** mL
